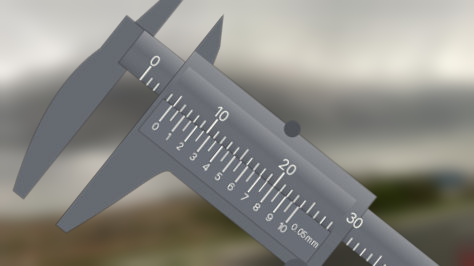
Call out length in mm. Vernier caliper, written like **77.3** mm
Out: **4.8** mm
